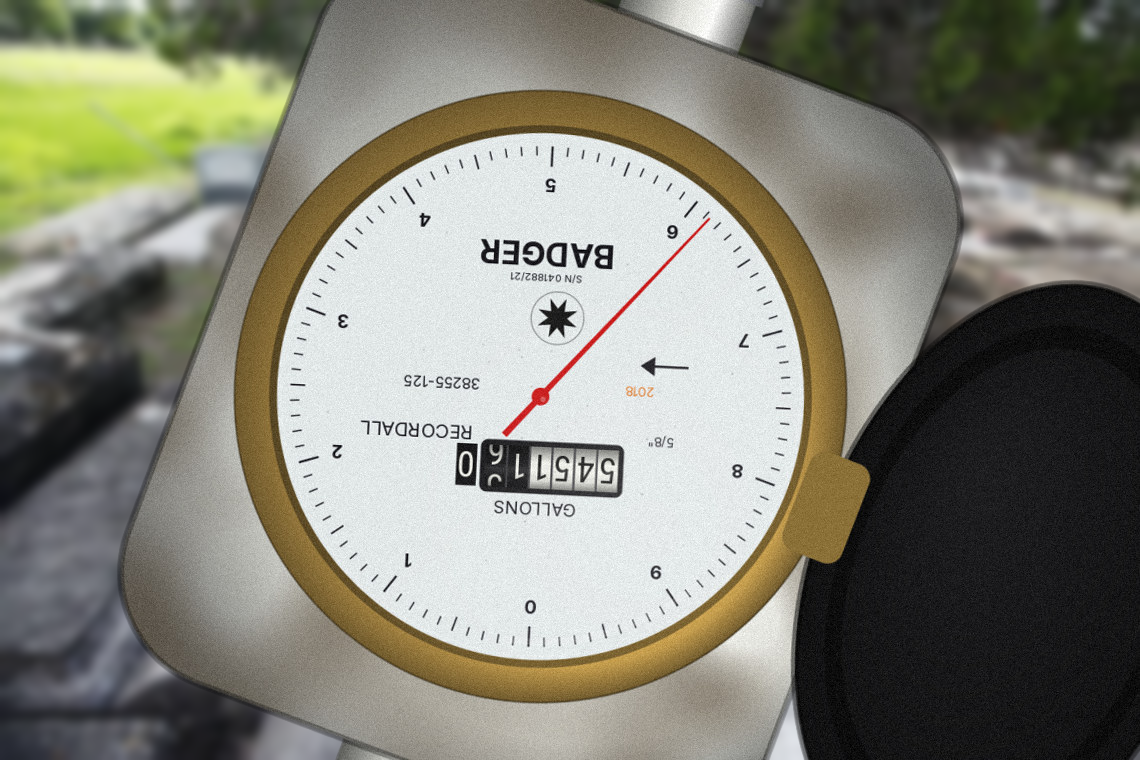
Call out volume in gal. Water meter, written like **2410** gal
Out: **5451156.1** gal
